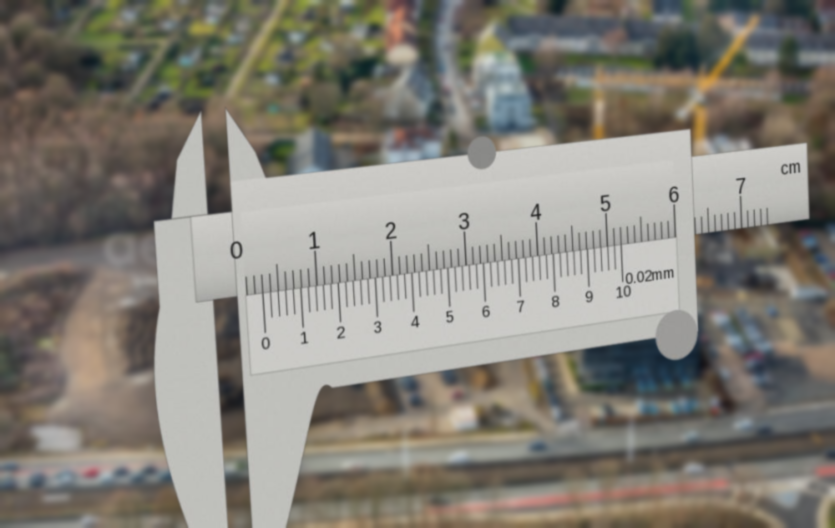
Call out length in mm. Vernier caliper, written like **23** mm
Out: **3.0** mm
